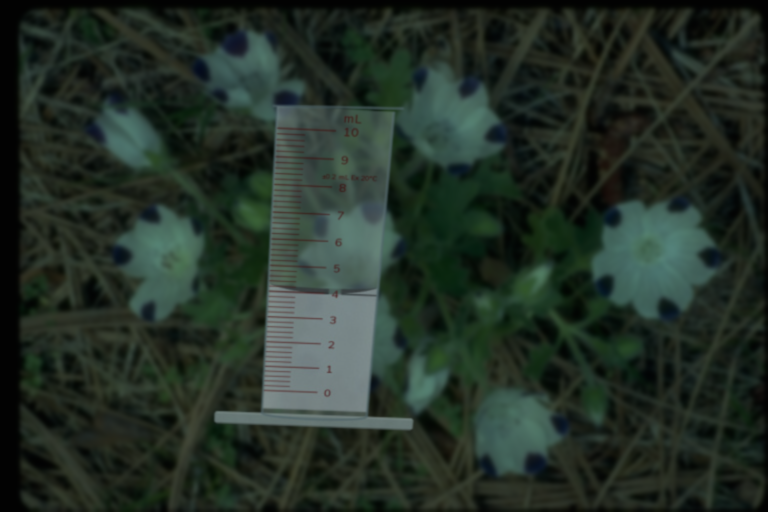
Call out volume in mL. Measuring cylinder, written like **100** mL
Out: **4** mL
